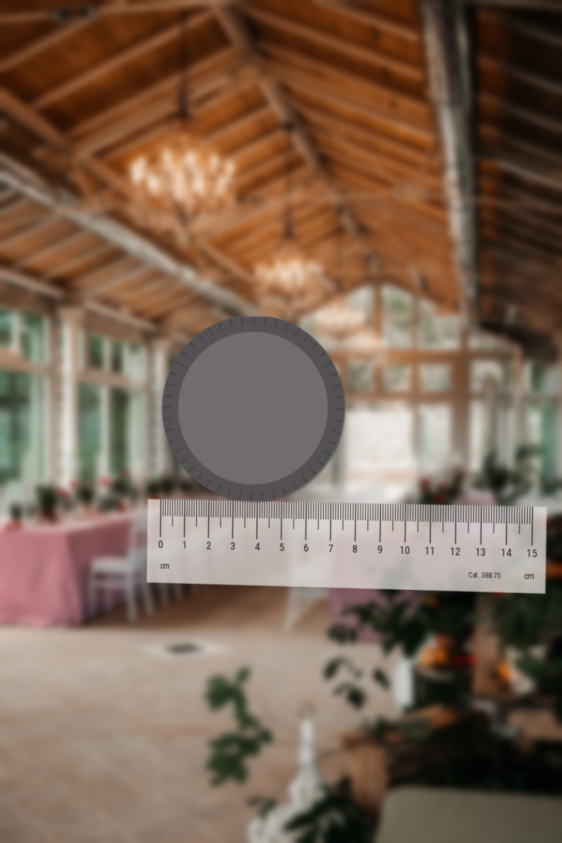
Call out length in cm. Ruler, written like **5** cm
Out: **7.5** cm
